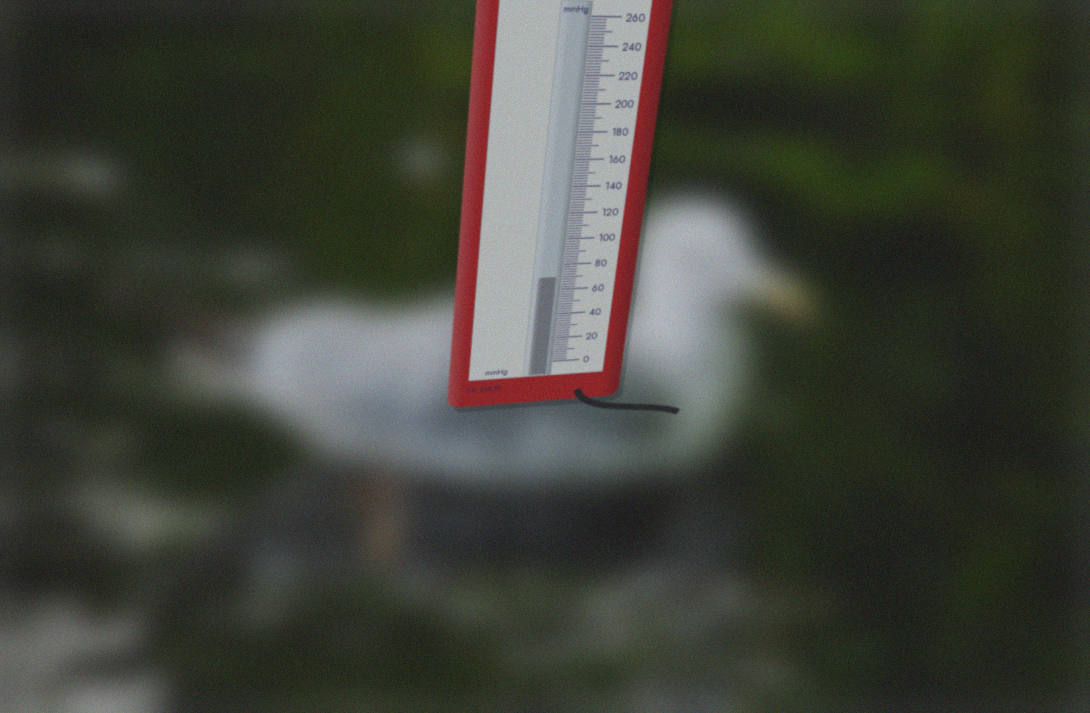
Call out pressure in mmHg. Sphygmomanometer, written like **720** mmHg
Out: **70** mmHg
